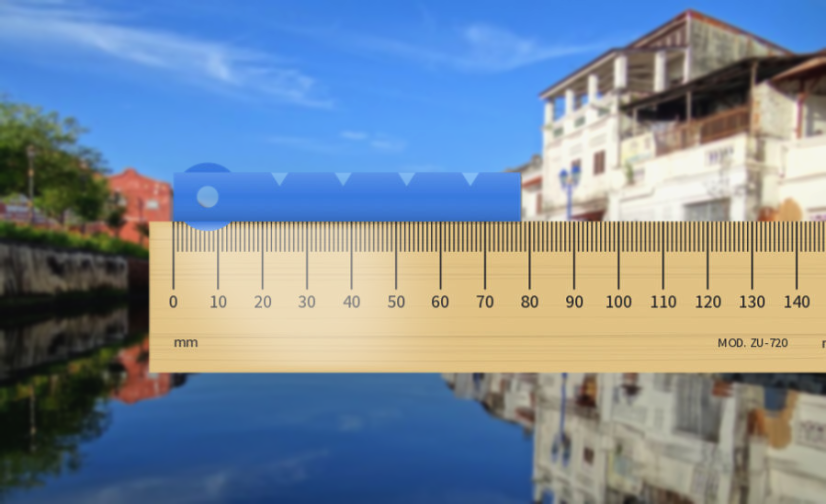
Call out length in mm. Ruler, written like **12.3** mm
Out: **78** mm
